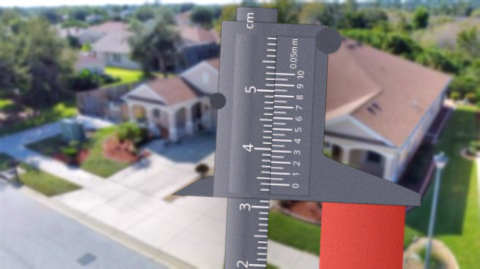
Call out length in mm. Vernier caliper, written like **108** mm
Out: **34.0** mm
